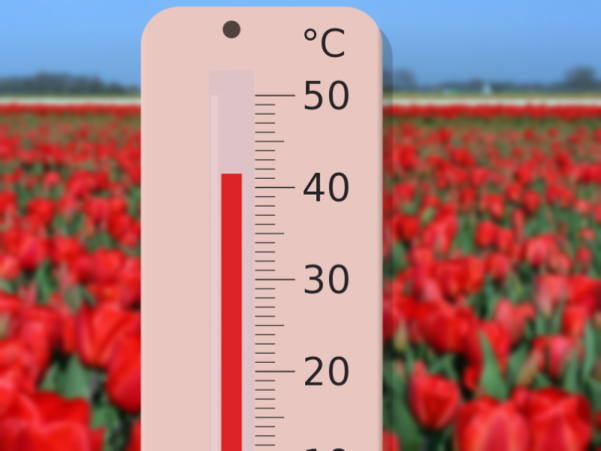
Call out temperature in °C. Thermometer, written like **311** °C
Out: **41.5** °C
